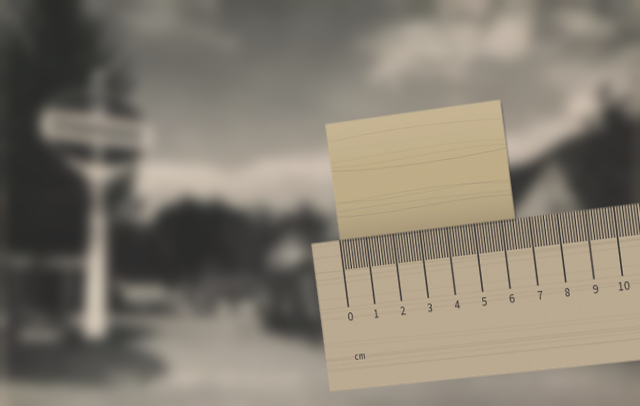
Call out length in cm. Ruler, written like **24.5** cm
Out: **6.5** cm
